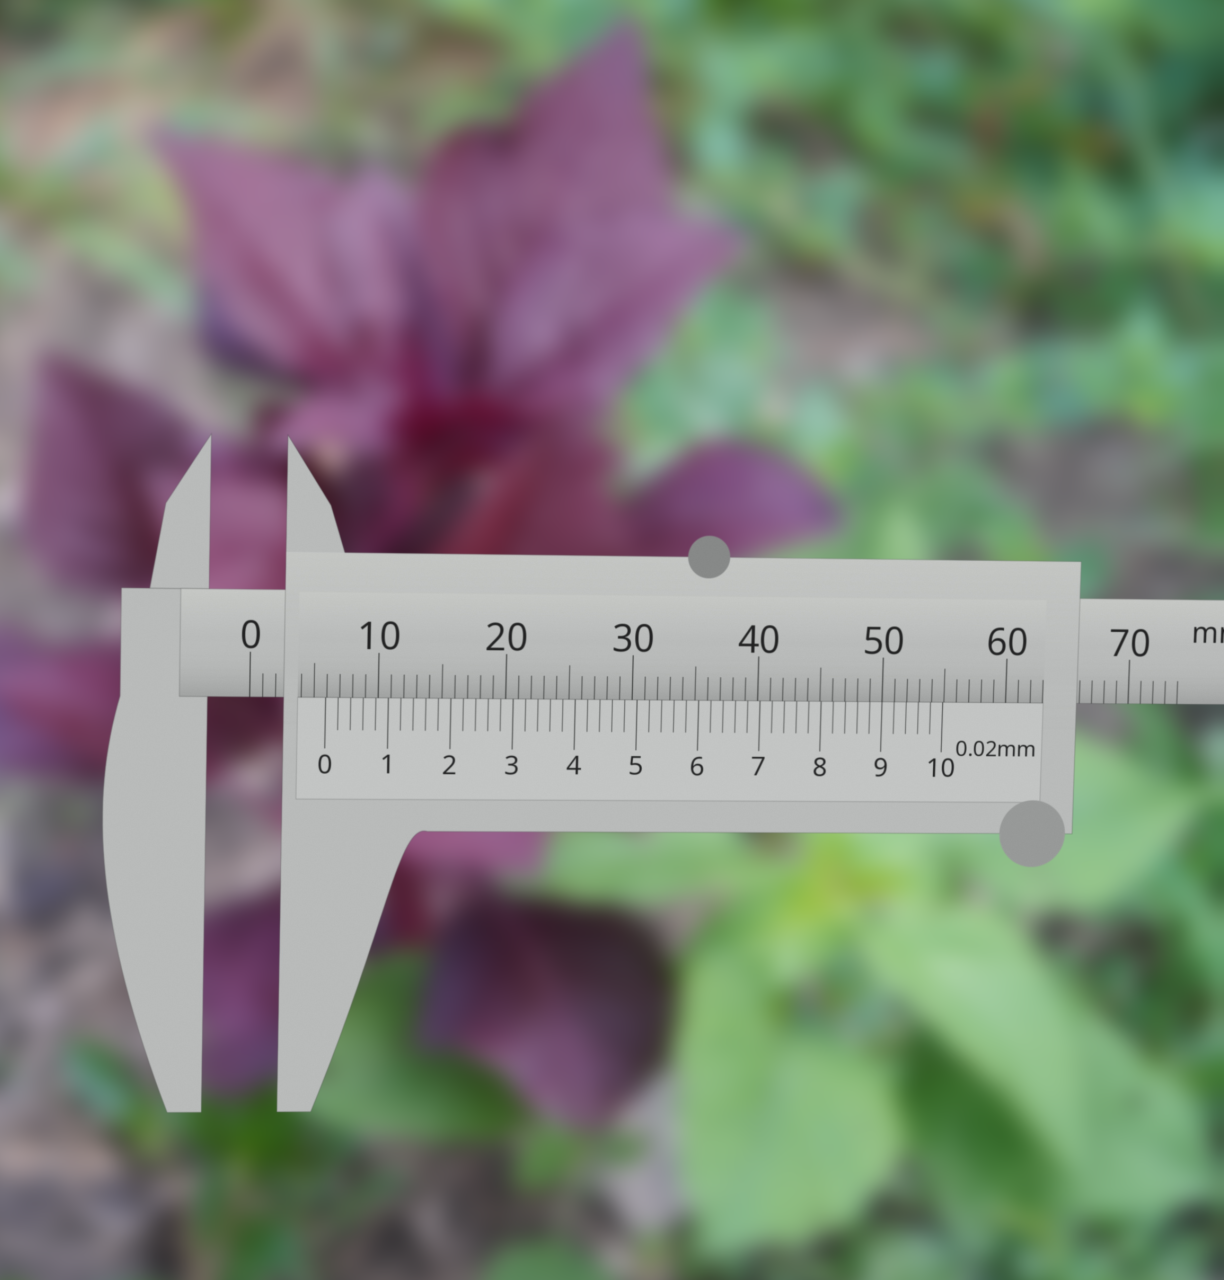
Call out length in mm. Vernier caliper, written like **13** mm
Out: **5.9** mm
